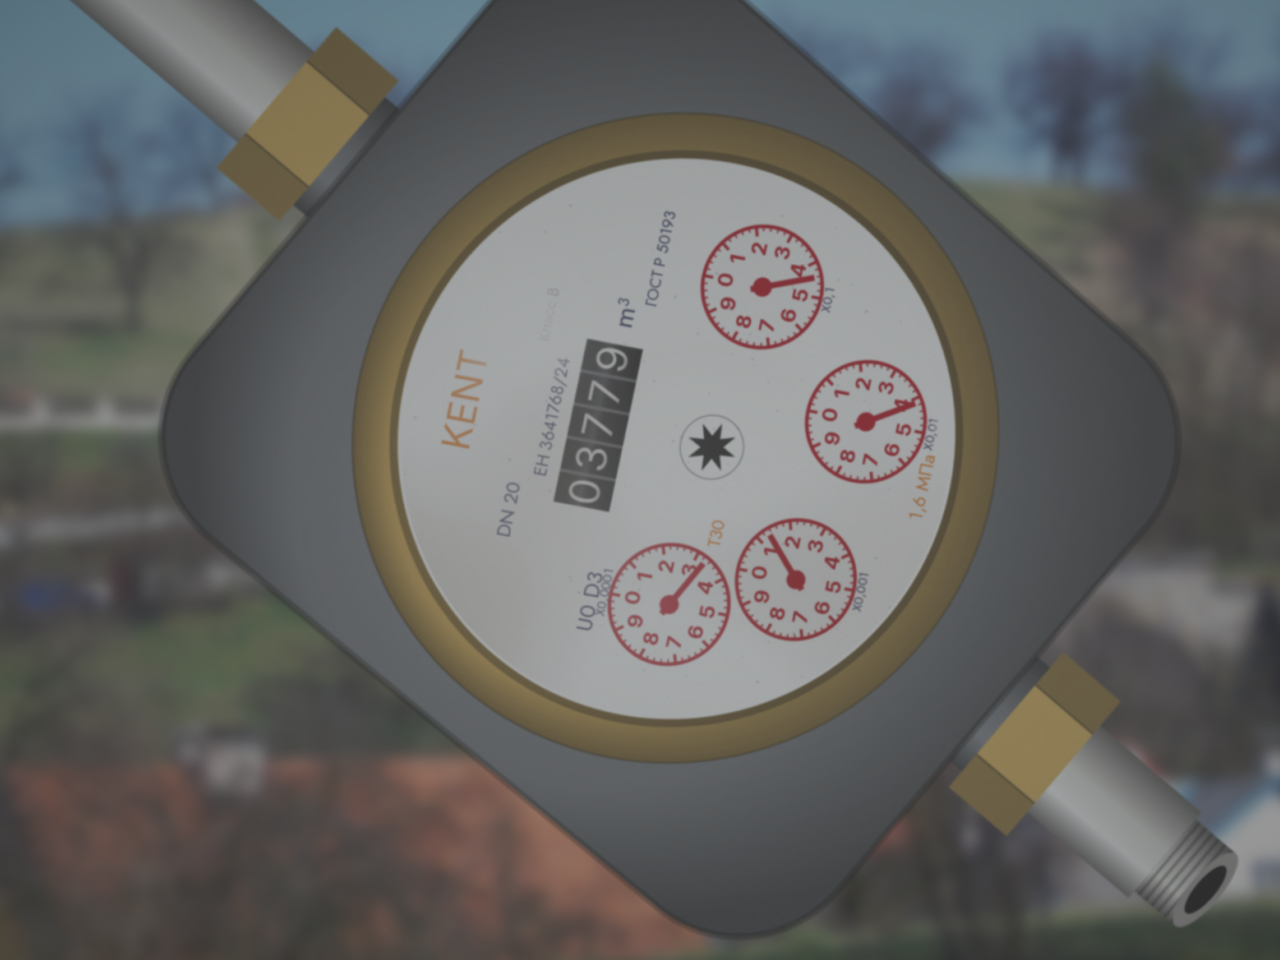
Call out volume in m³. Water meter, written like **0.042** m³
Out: **3779.4413** m³
